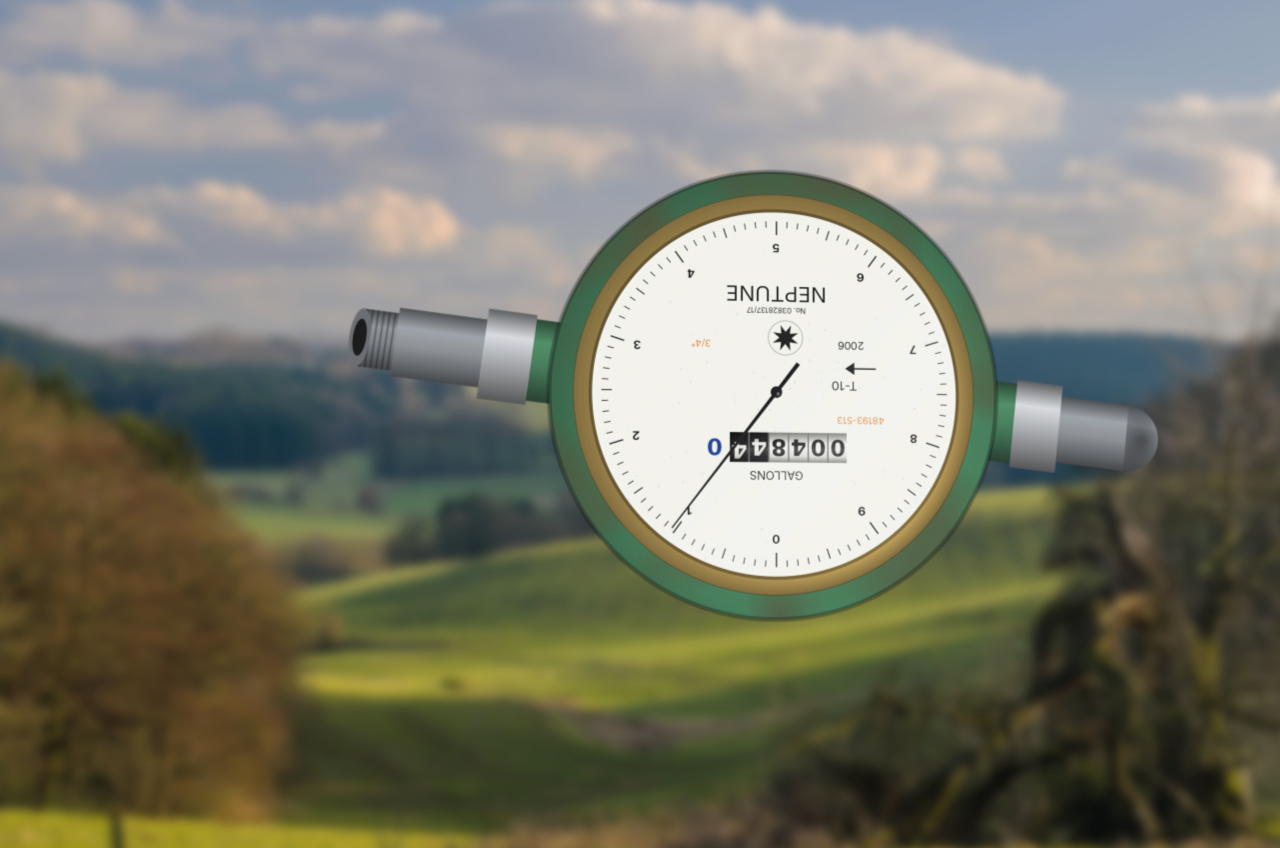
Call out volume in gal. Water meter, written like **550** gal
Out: **48441.0** gal
